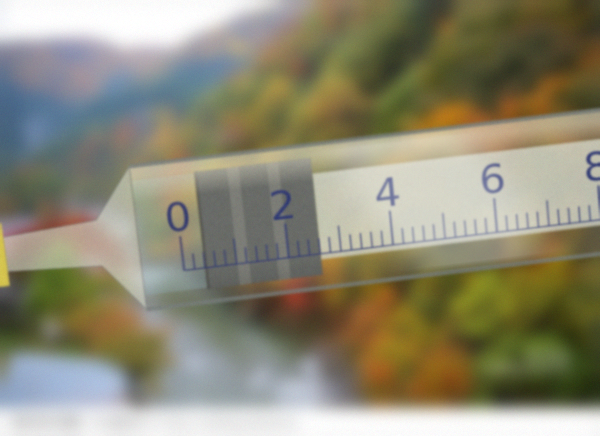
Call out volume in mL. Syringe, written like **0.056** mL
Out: **0.4** mL
